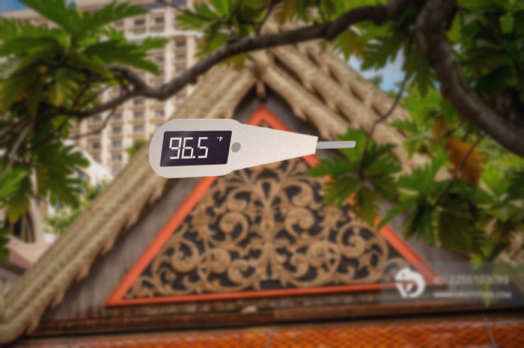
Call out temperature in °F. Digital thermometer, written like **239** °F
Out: **96.5** °F
